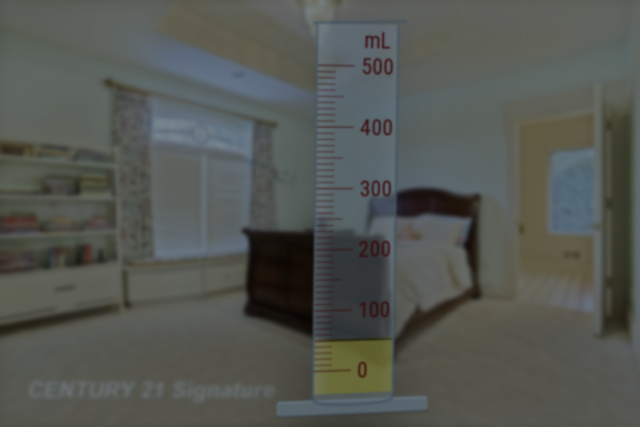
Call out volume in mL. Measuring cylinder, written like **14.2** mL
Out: **50** mL
